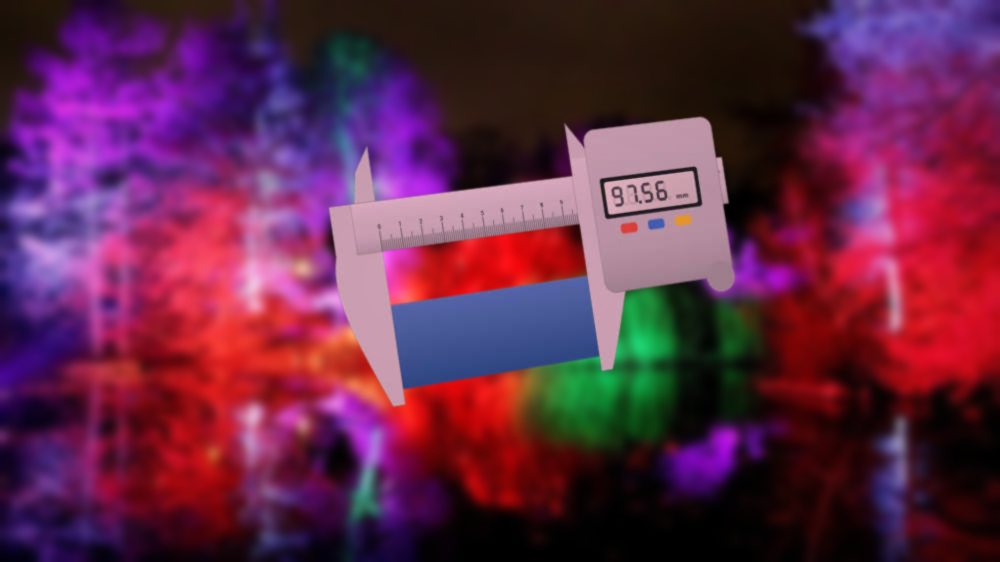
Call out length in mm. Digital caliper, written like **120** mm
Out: **97.56** mm
